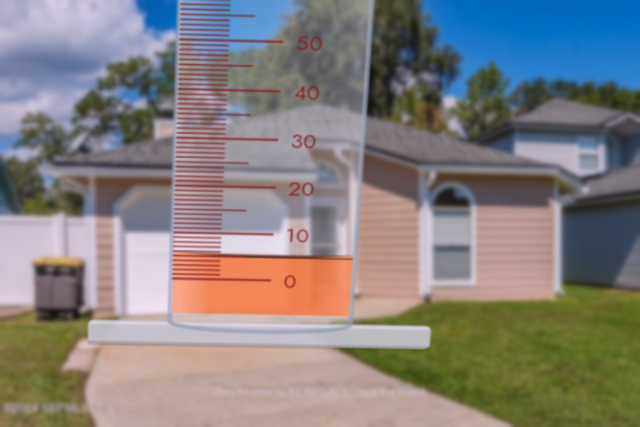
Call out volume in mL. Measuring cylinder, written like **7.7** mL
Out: **5** mL
